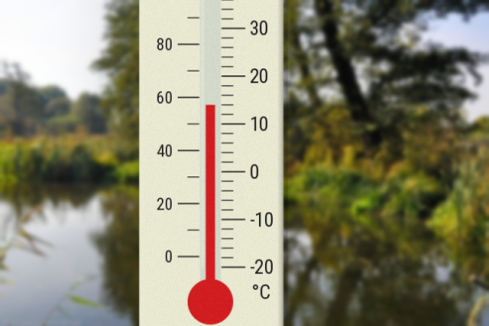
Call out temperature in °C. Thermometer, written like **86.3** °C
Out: **14** °C
